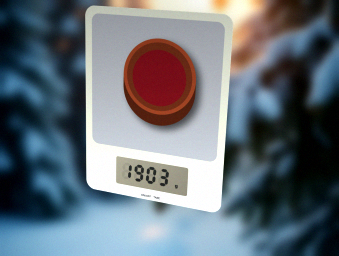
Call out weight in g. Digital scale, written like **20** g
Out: **1903** g
